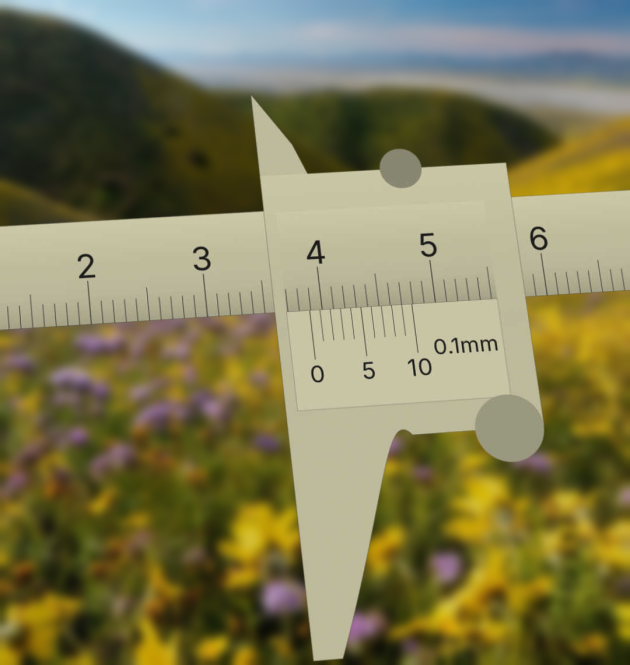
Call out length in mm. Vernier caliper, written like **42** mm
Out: **38.9** mm
